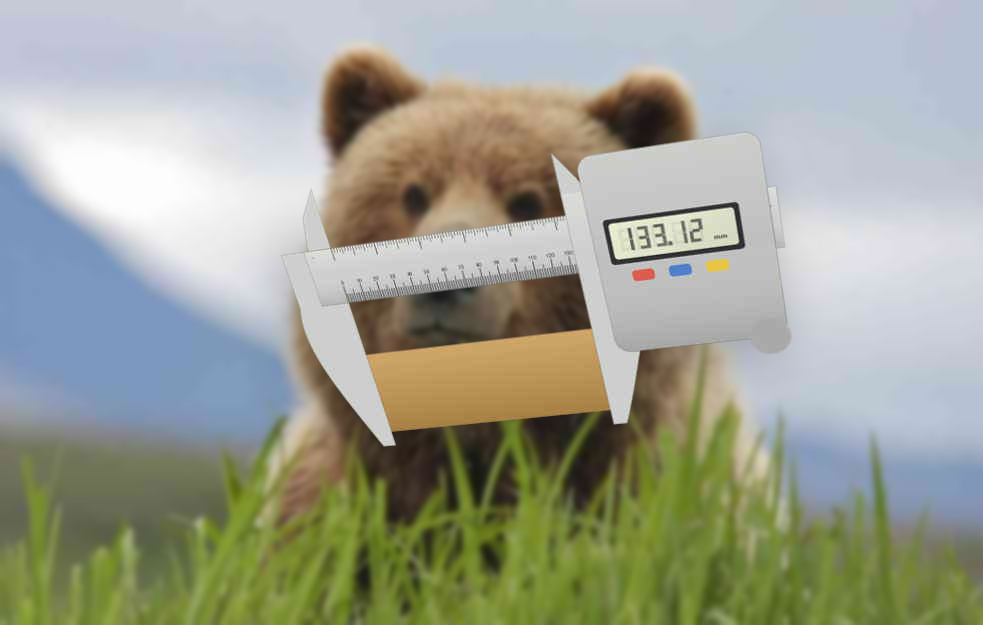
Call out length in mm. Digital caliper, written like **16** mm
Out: **133.12** mm
